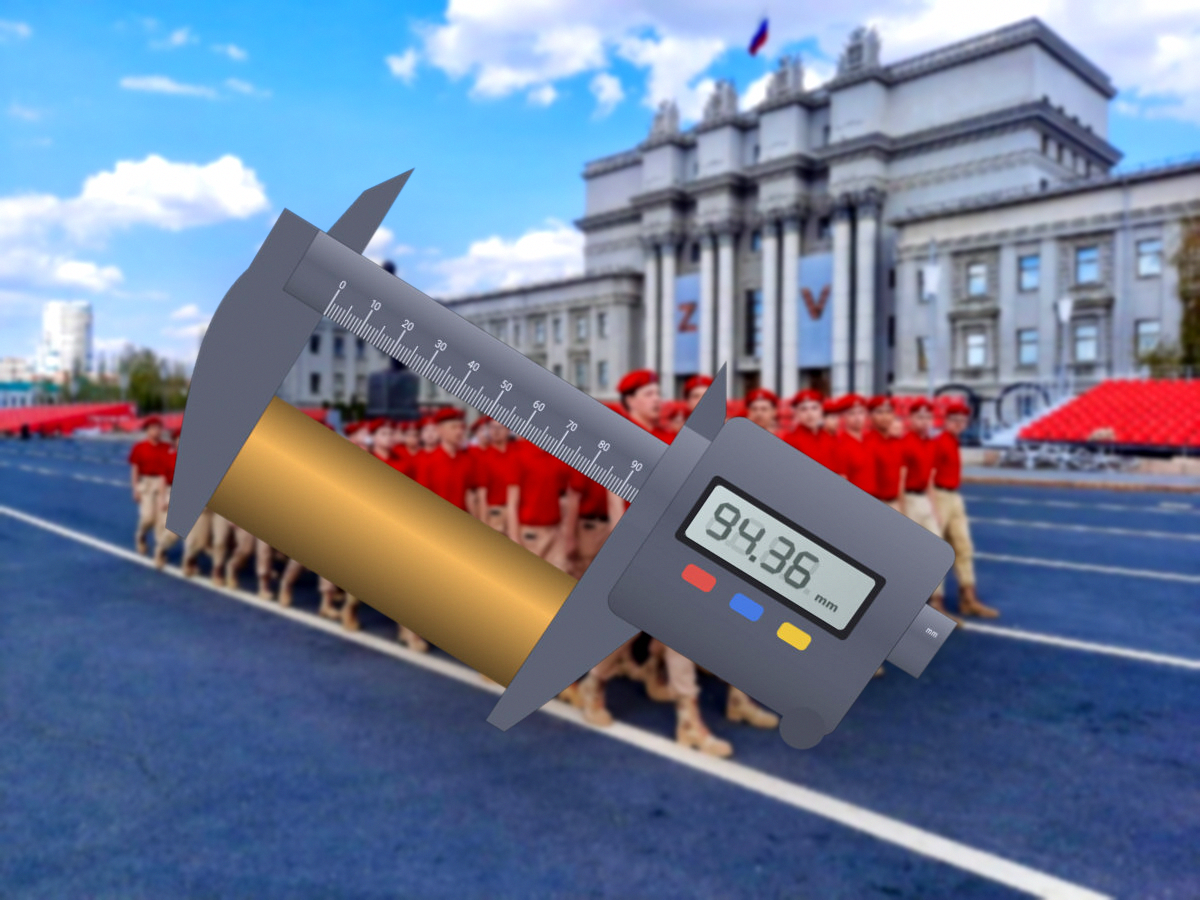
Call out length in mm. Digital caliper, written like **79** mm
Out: **94.36** mm
